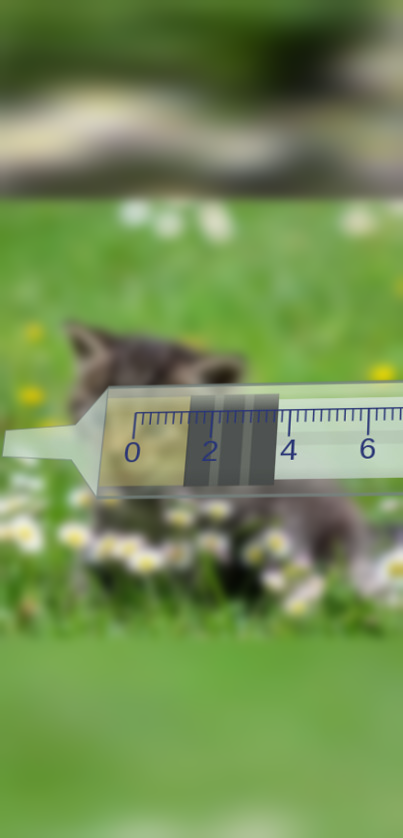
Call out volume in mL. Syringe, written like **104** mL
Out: **1.4** mL
